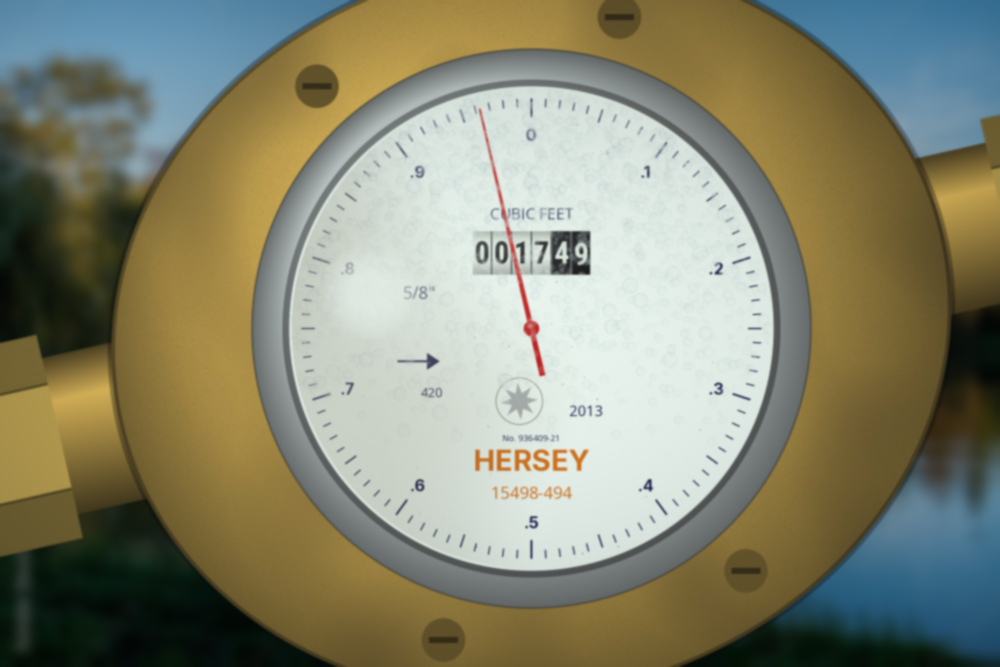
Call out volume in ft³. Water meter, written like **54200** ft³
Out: **1748.96** ft³
